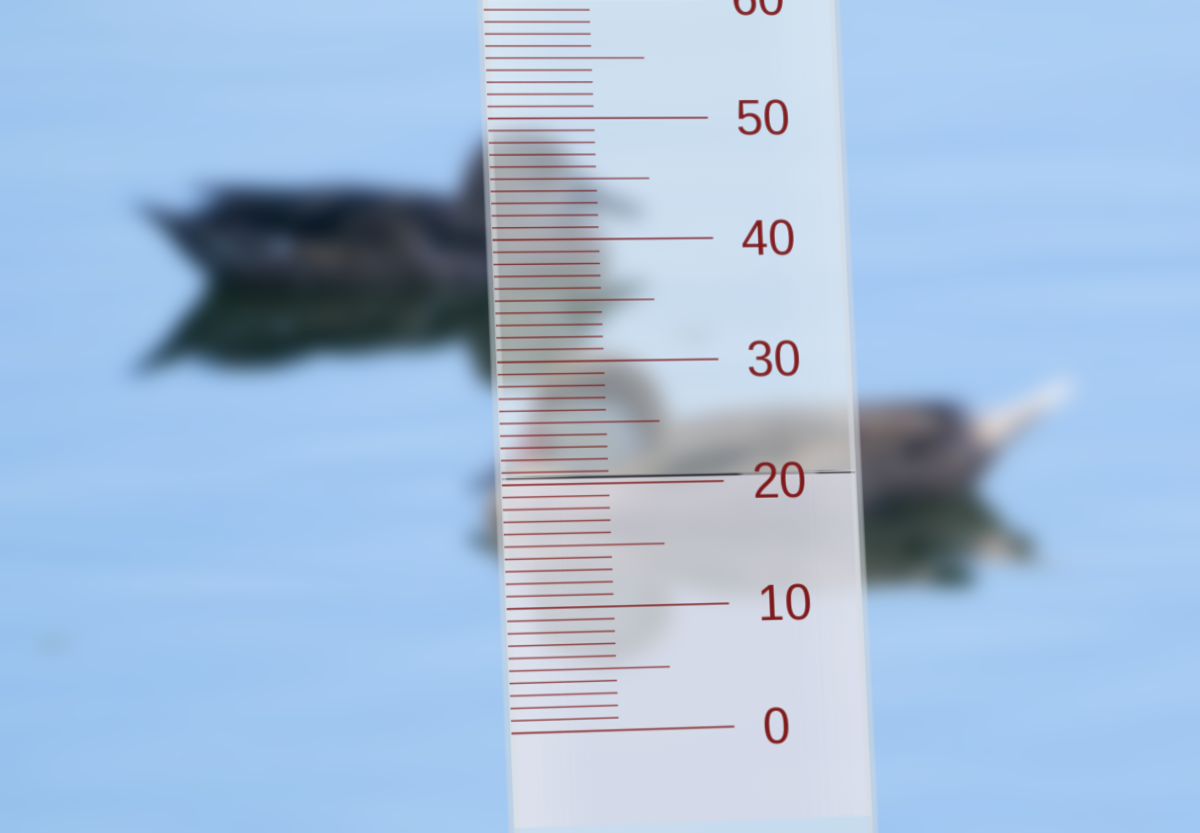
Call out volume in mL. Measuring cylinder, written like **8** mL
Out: **20.5** mL
